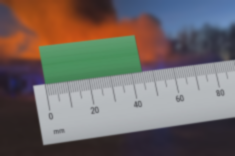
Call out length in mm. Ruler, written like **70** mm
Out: **45** mm
